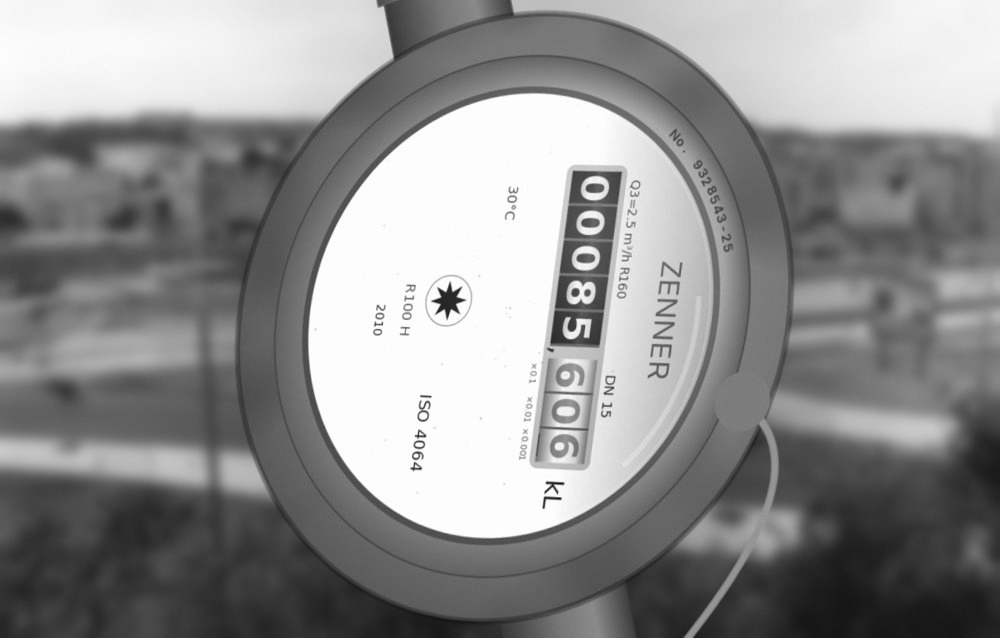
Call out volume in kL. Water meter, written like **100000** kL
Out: **85.606** kL
